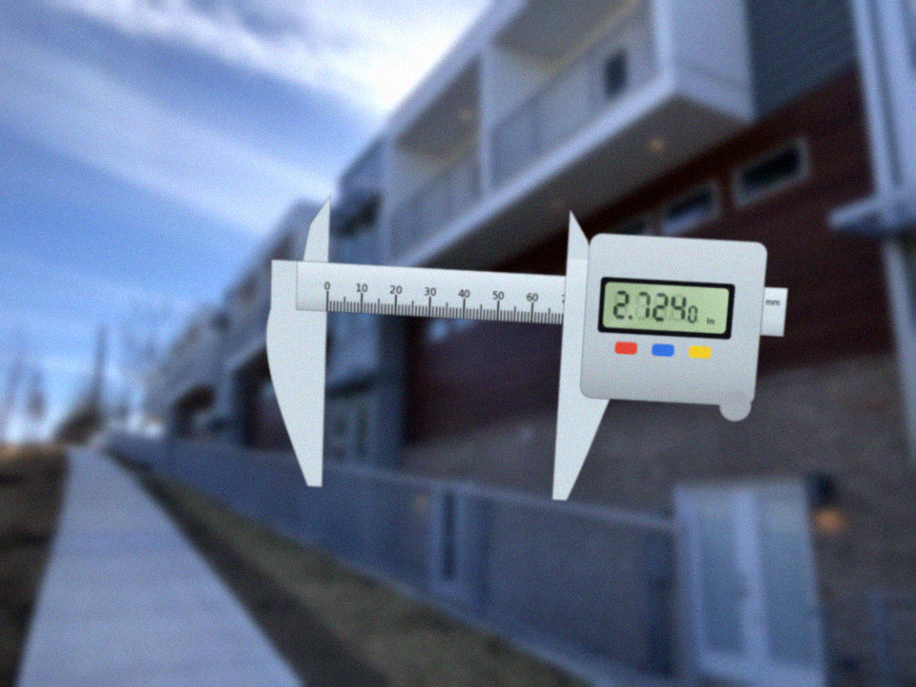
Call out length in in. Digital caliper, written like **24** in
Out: **2.7240** in
